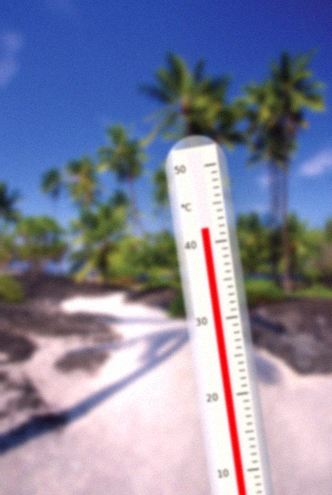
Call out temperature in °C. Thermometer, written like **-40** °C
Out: **42** °C
